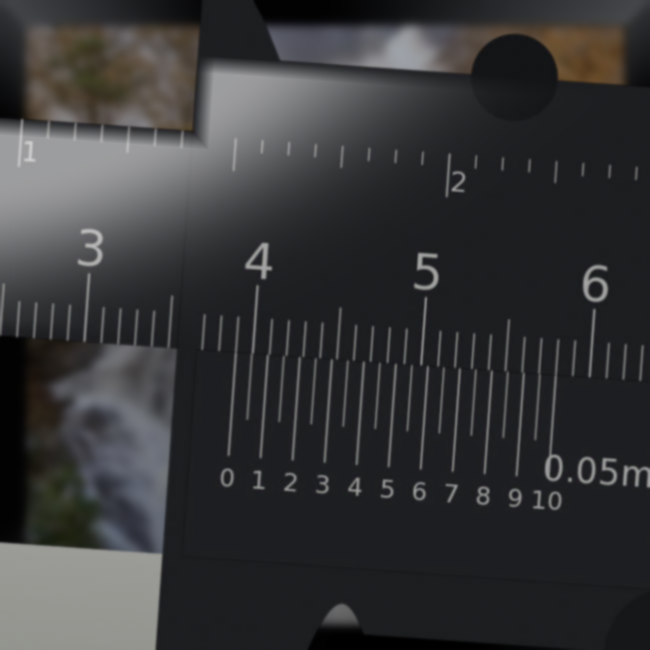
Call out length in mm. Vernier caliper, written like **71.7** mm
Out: **39.0** mm
